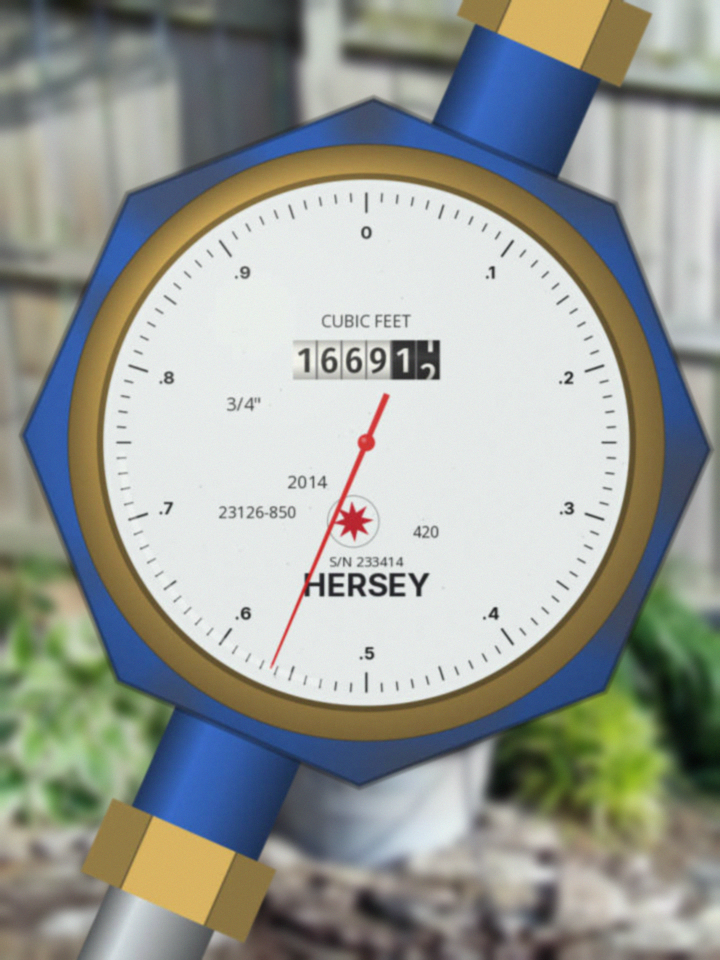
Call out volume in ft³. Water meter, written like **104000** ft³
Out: **166911.56** ft³
